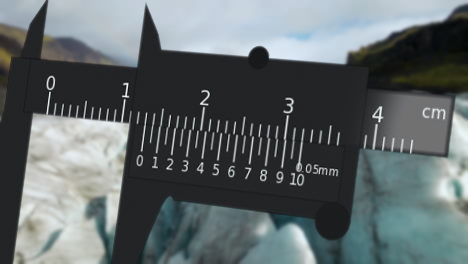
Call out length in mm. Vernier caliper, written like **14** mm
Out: **13.0** mm
